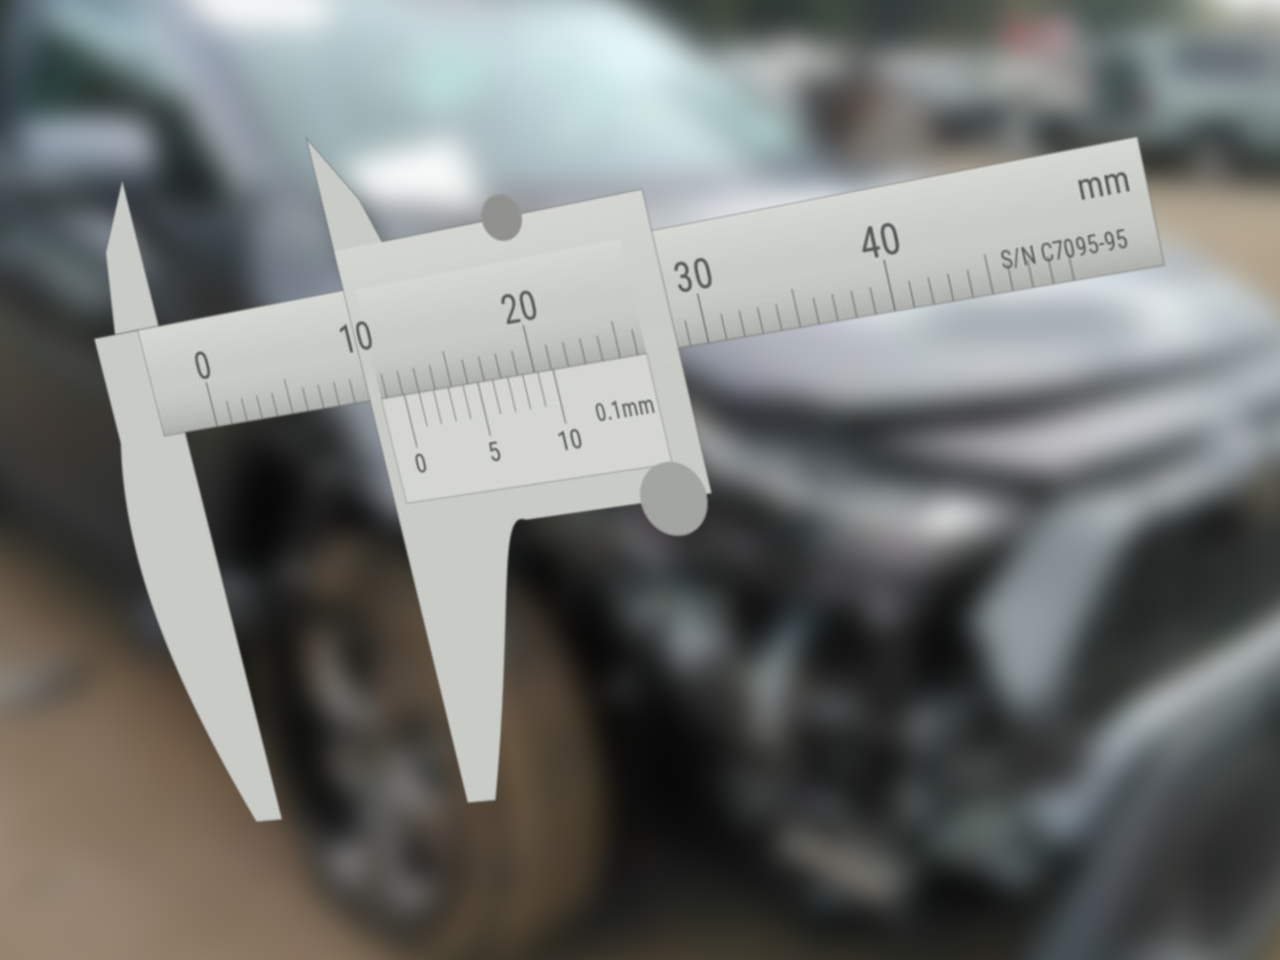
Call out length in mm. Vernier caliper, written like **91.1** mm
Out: **12.1** mm
